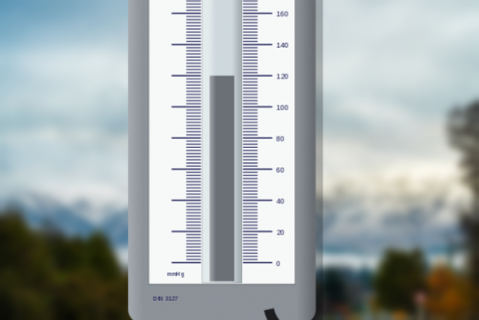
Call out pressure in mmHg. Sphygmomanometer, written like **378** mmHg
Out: **120** mmHg
